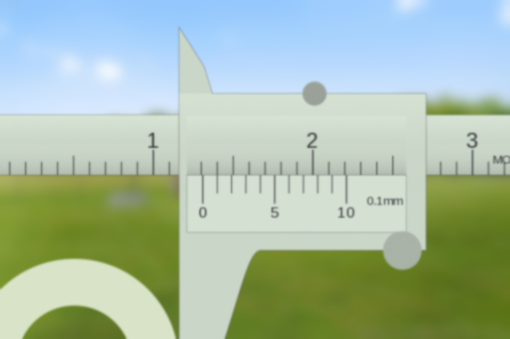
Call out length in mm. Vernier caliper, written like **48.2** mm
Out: **13.1** mm
